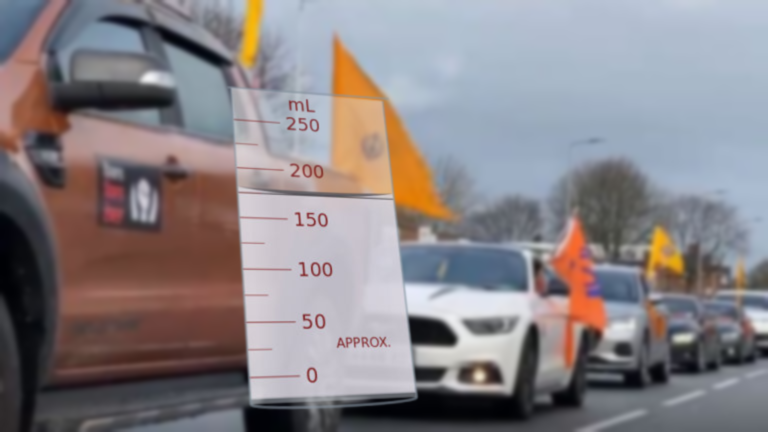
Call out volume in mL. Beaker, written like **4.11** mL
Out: **175** mL
